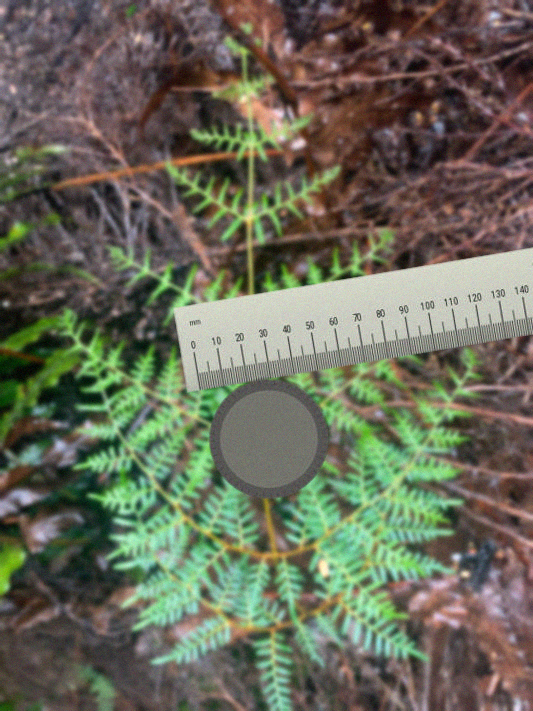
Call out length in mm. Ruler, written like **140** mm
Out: **50** mm
